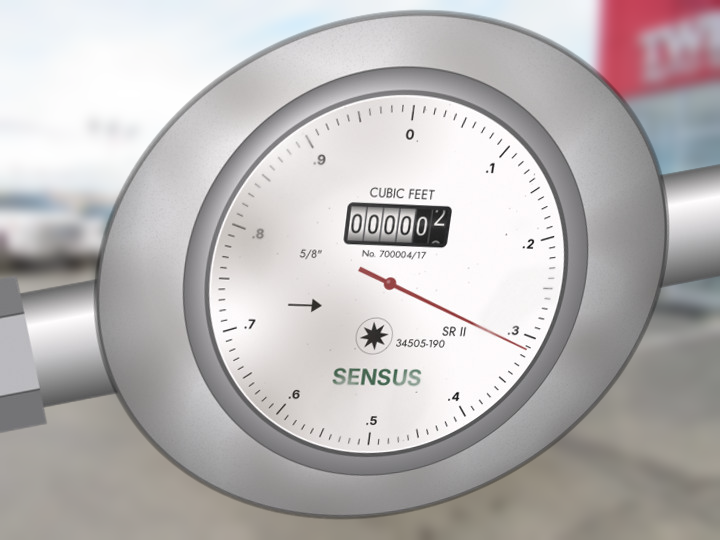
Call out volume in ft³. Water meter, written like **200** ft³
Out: **2.31** ft³
